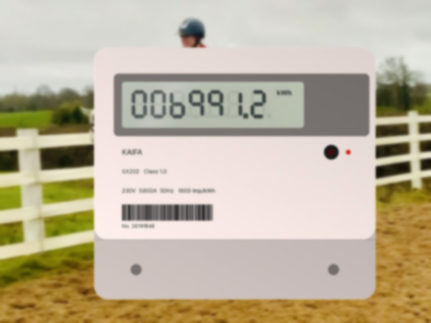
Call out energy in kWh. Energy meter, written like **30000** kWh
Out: **6991.2** kWh
